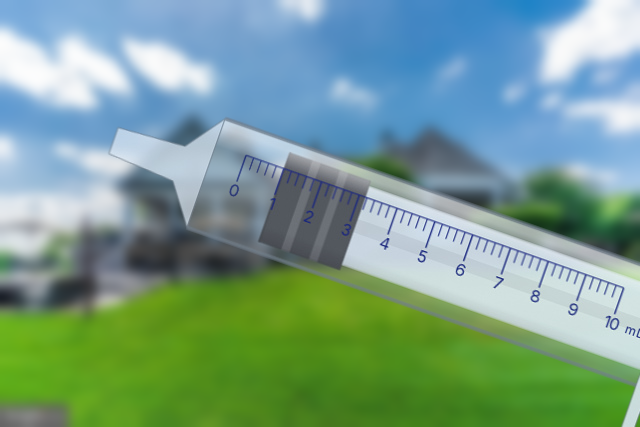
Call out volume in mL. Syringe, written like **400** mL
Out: **1** mL
